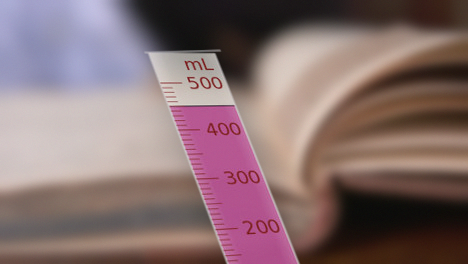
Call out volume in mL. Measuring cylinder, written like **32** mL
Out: **450** mL
